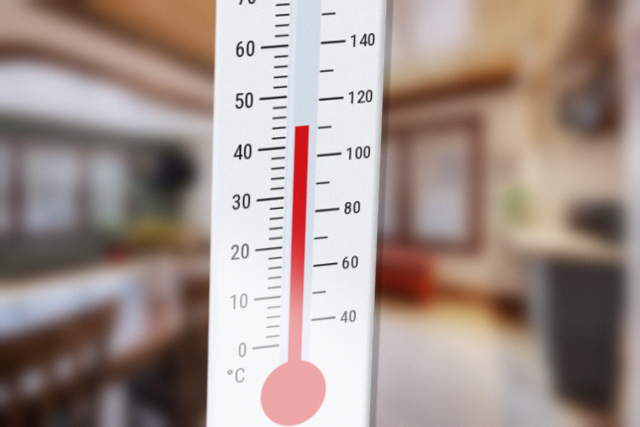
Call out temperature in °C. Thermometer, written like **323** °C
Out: **44** °C
